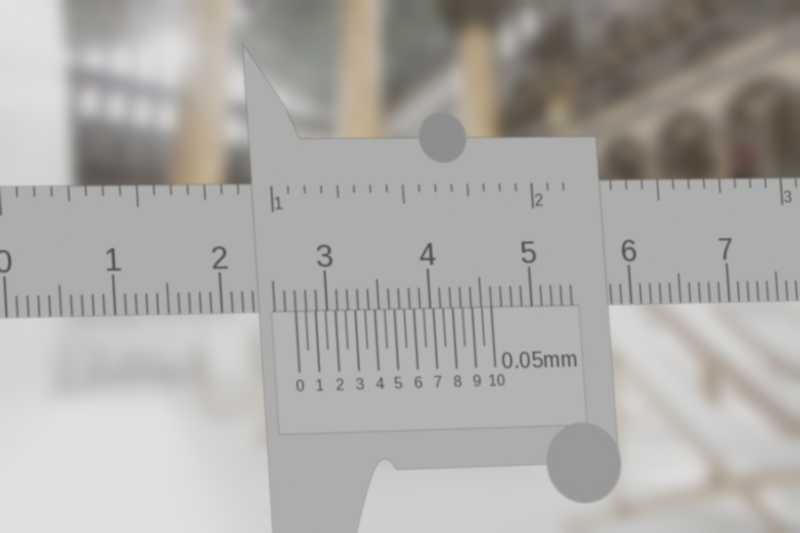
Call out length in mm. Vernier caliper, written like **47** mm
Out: **27.0** mm
